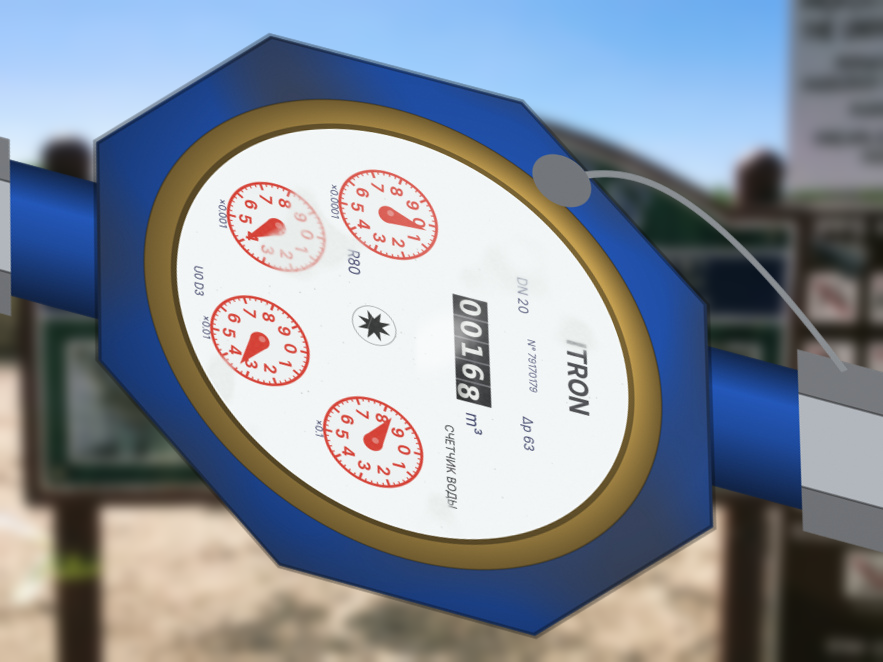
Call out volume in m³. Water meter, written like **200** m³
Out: **167.8340** m³
